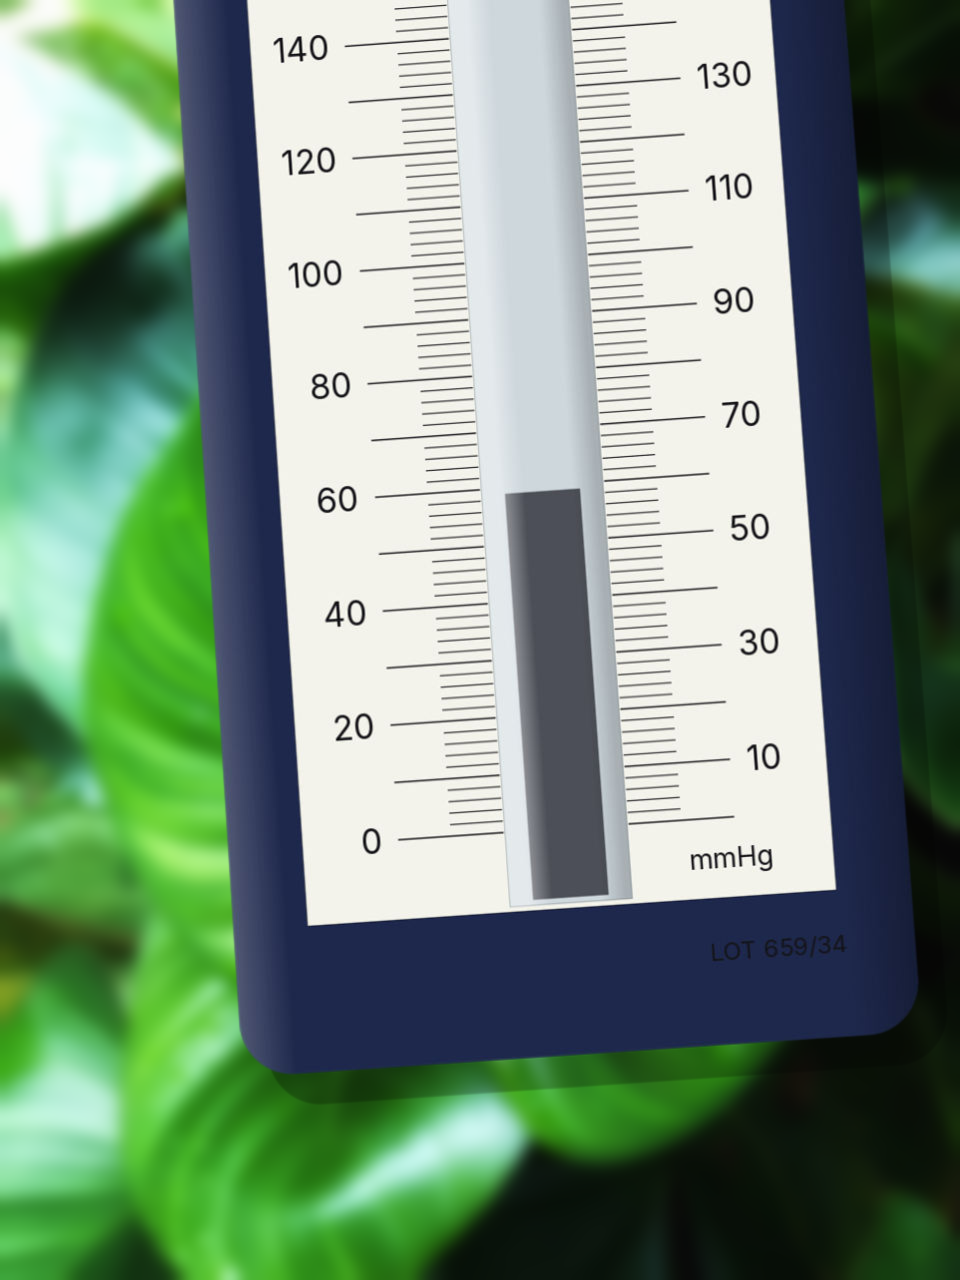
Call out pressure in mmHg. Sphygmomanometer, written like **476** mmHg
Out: **59** mmHg
